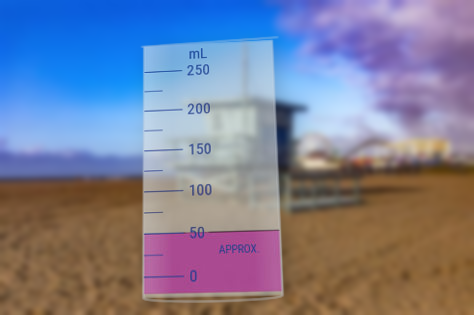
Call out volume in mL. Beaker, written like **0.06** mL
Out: **50** mL
